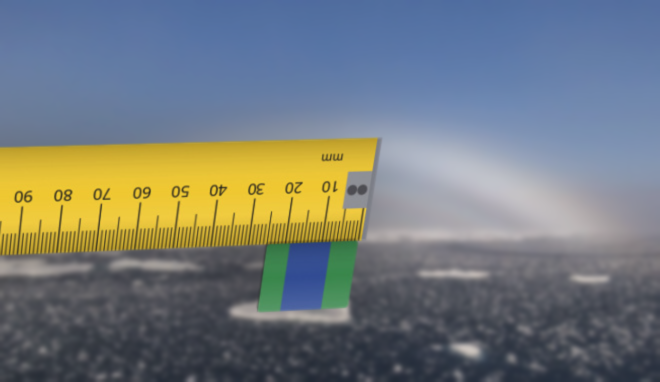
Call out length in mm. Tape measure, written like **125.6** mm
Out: **25** mm
